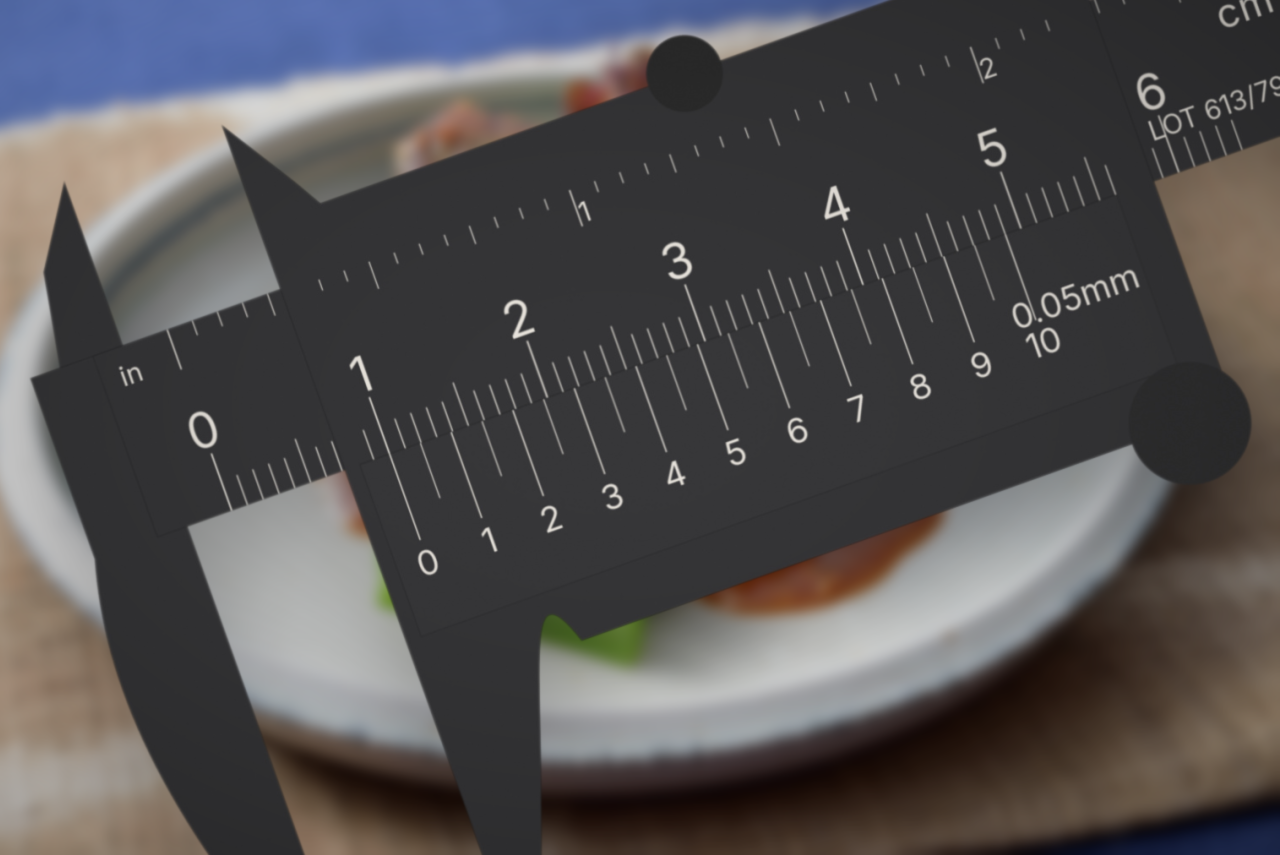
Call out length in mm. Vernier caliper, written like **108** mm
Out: **10.0** mm
